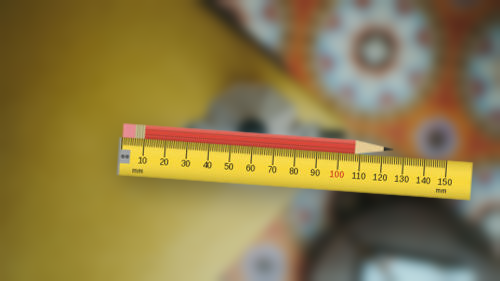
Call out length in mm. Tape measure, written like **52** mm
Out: **125** mm
